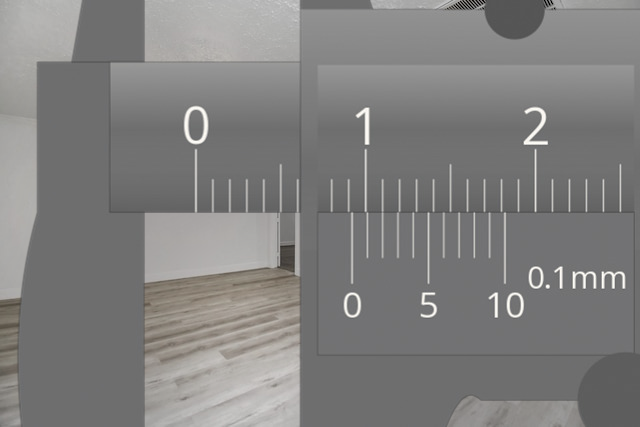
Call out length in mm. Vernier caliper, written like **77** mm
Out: **9.2** mm
